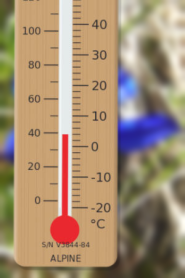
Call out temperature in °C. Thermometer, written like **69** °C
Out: **4** °C
